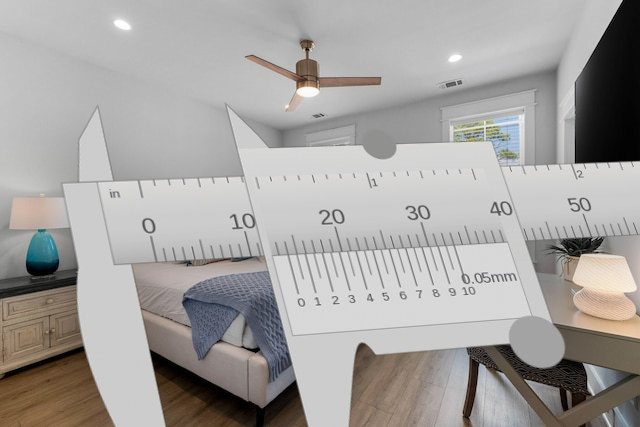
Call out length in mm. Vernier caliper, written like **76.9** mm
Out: **14.0** mm
